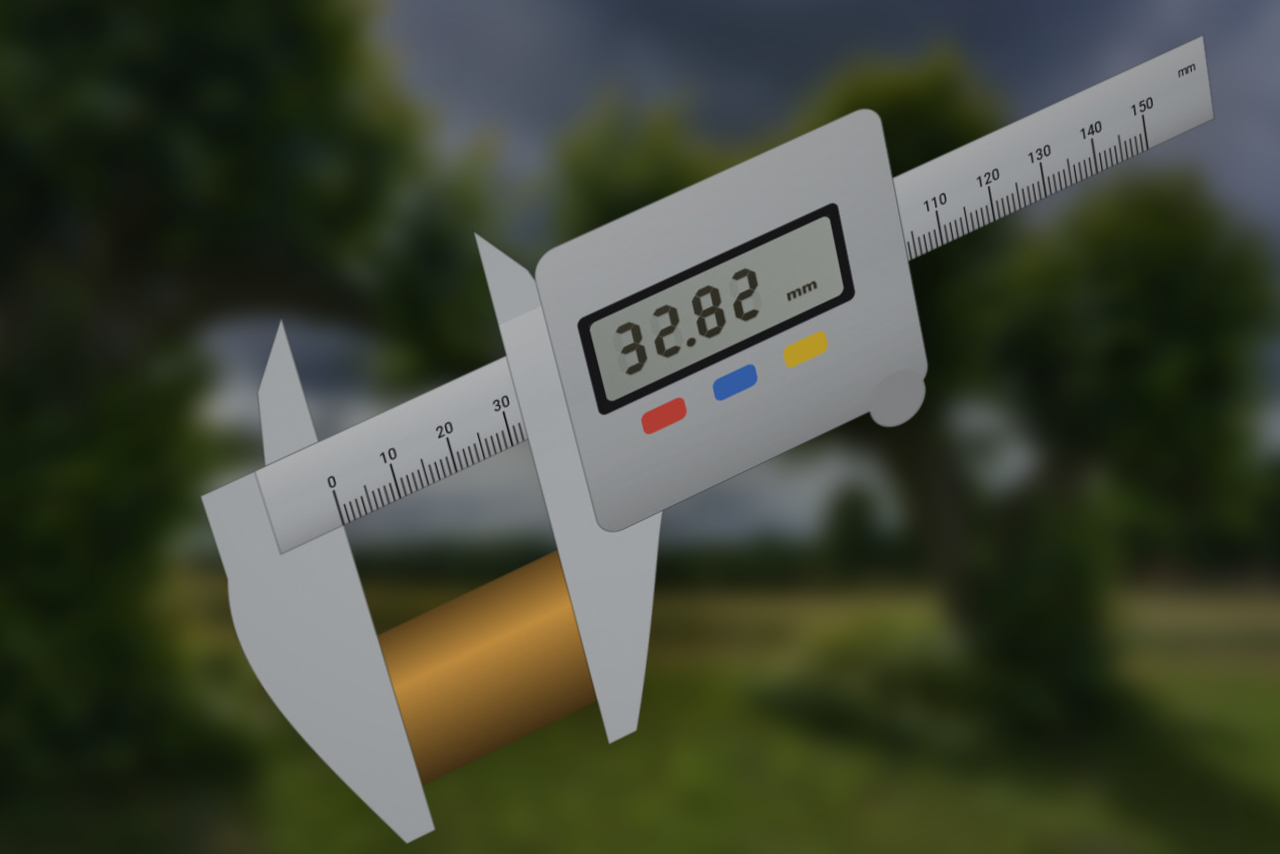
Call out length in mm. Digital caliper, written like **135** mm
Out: **32.82** mm
